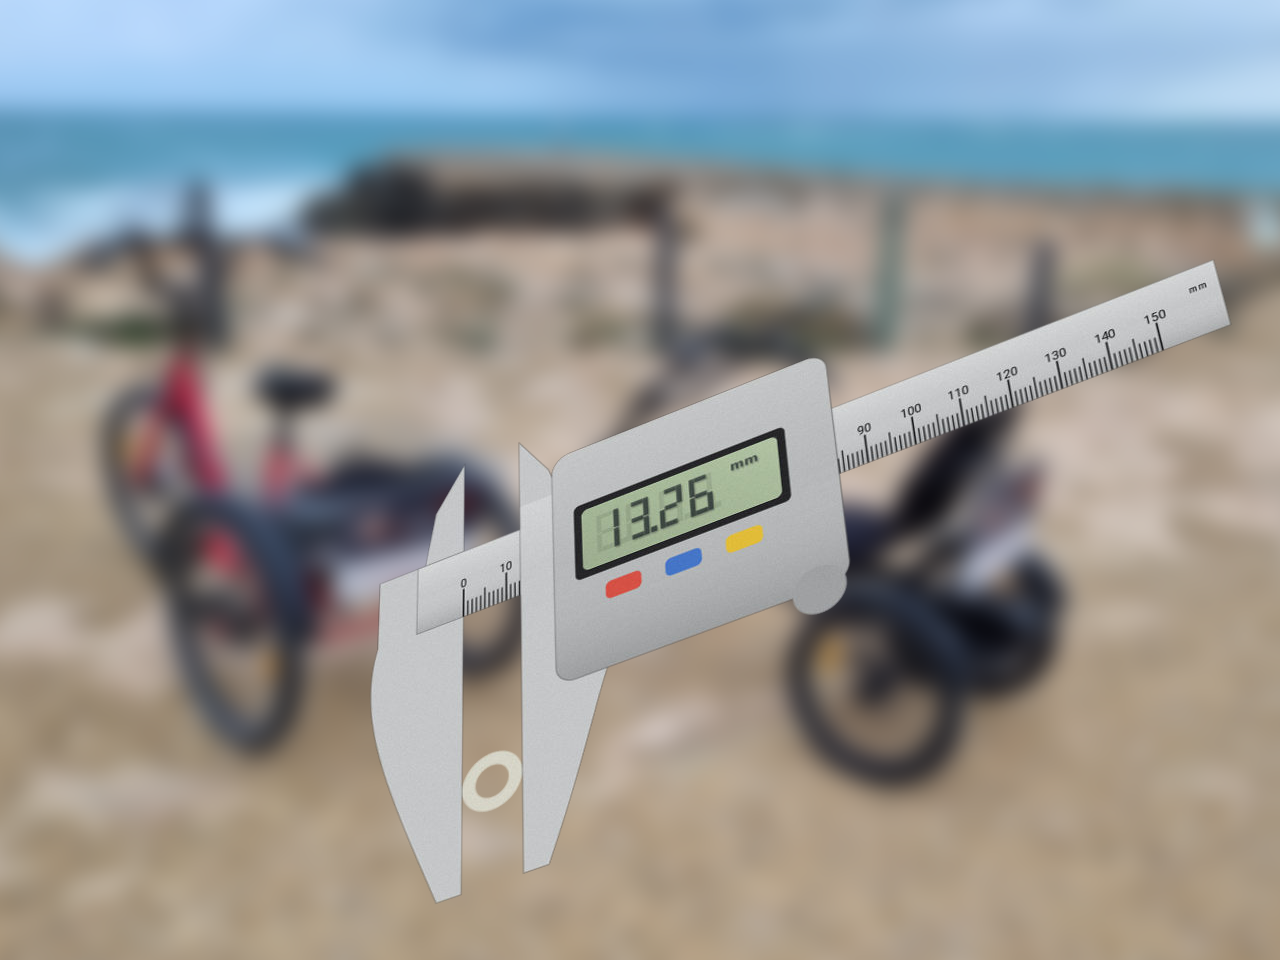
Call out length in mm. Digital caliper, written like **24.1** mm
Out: **13.26** mm
